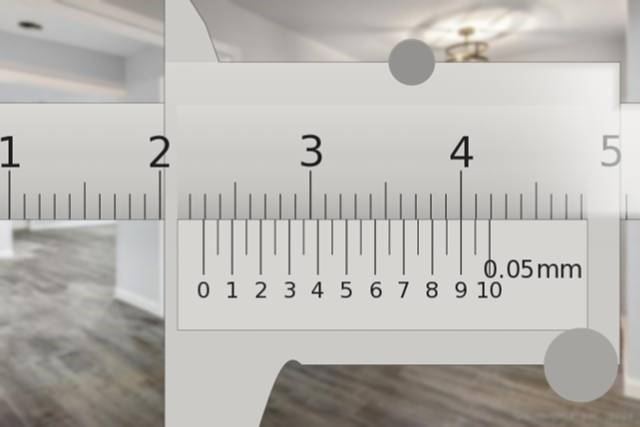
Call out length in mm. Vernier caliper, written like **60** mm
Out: **22.9** mm
